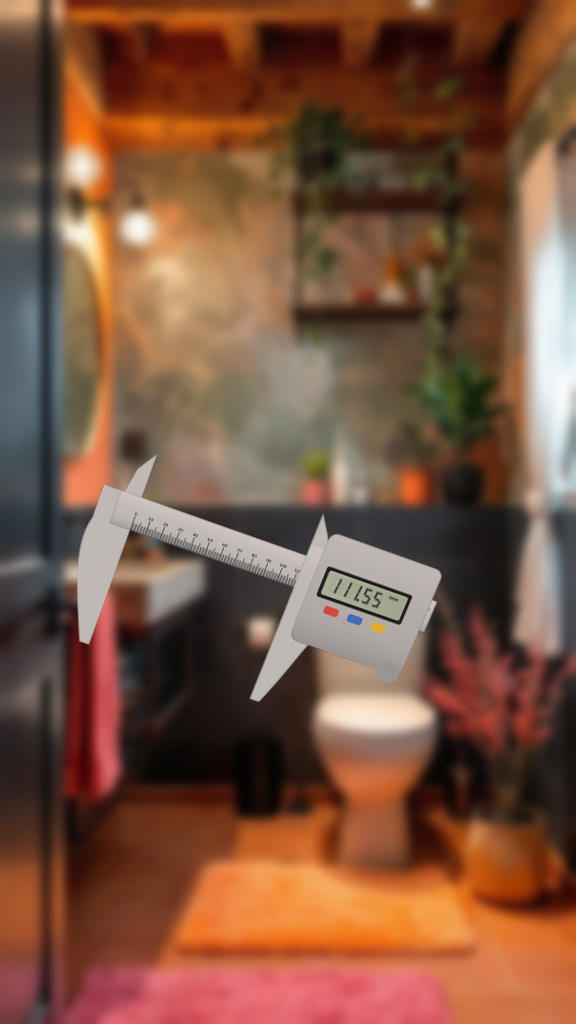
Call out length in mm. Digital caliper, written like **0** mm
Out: **111.55** mm
